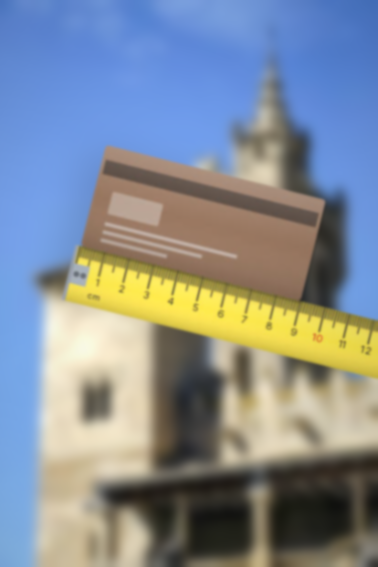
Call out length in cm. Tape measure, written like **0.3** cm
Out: **9** cm
